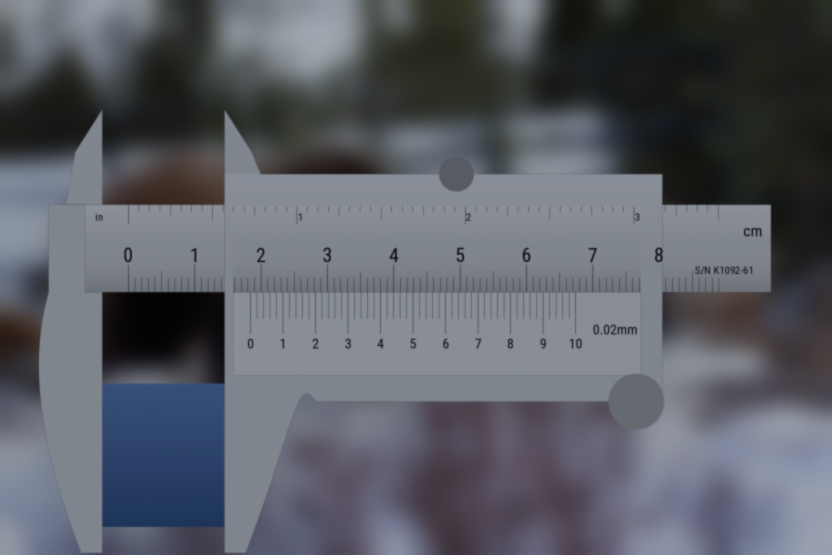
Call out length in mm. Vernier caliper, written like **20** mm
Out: **18.4** mm
